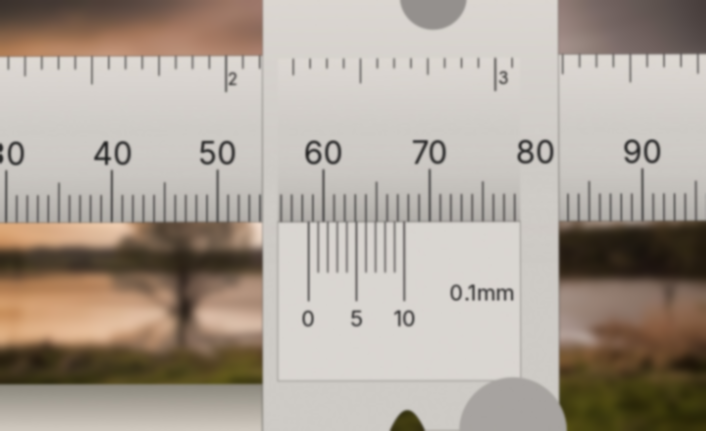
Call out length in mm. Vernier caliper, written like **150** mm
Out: **58.6** mm
